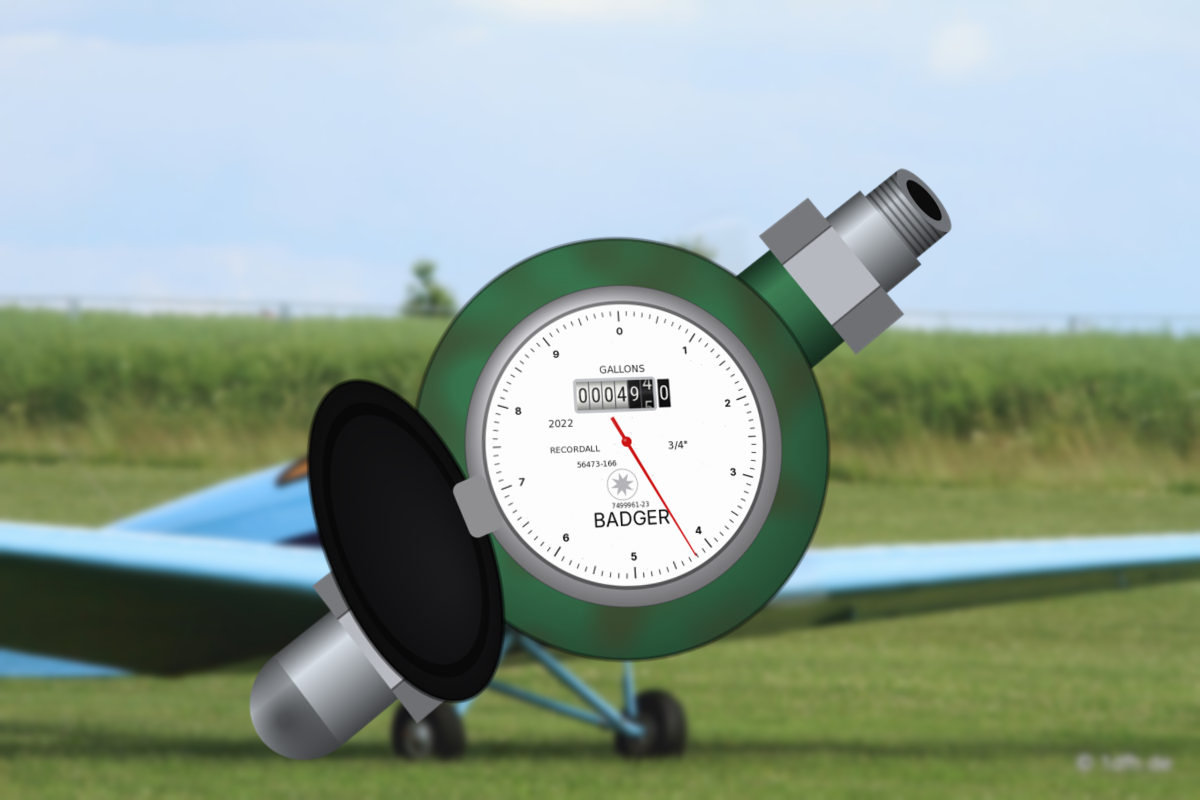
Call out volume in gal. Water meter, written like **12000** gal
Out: **4944.2** gal
